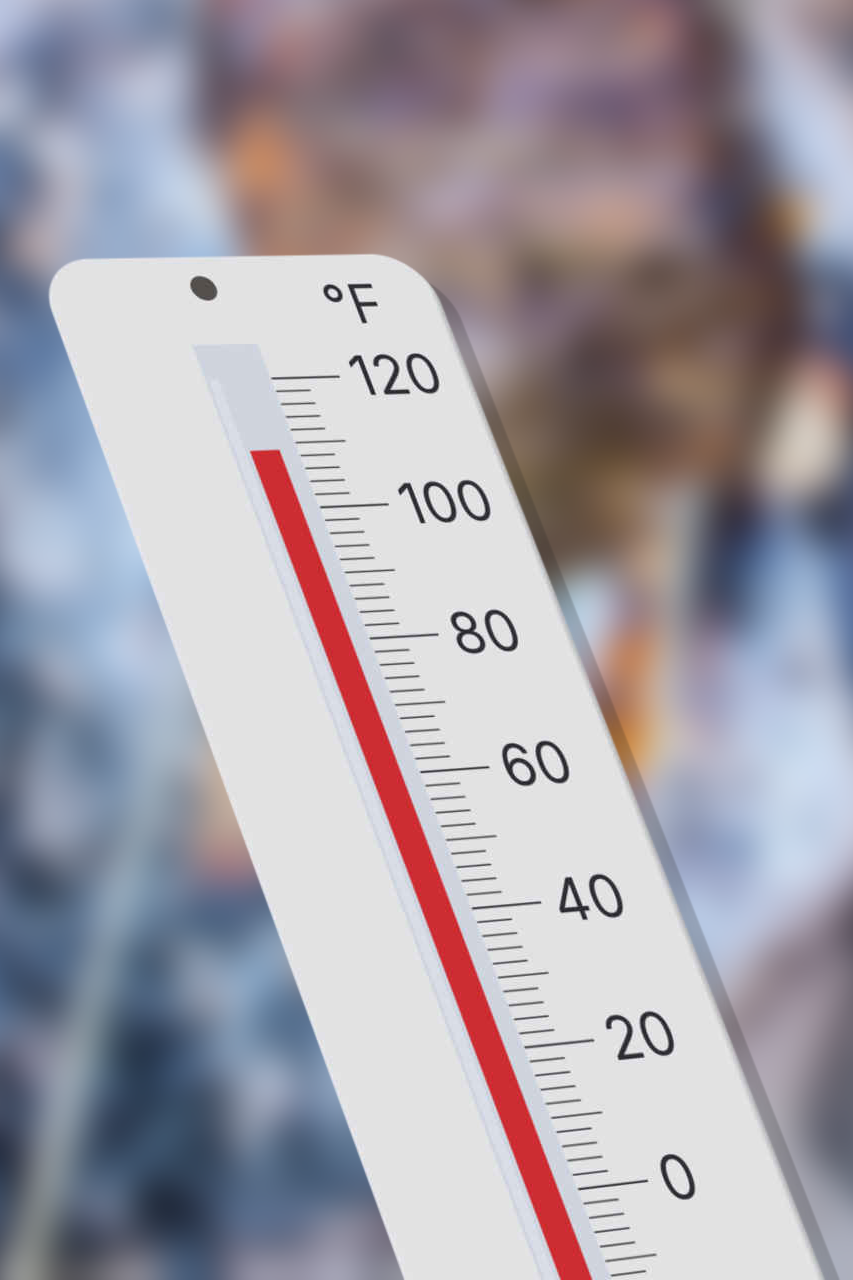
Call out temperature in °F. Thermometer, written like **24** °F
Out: **109** °F
